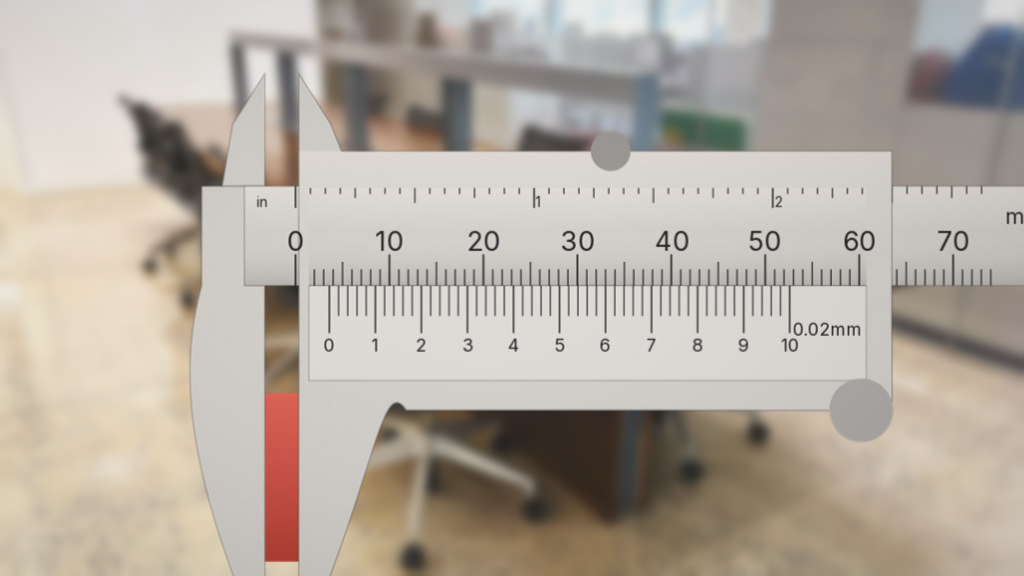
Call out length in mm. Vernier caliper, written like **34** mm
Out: **3.6** mm
